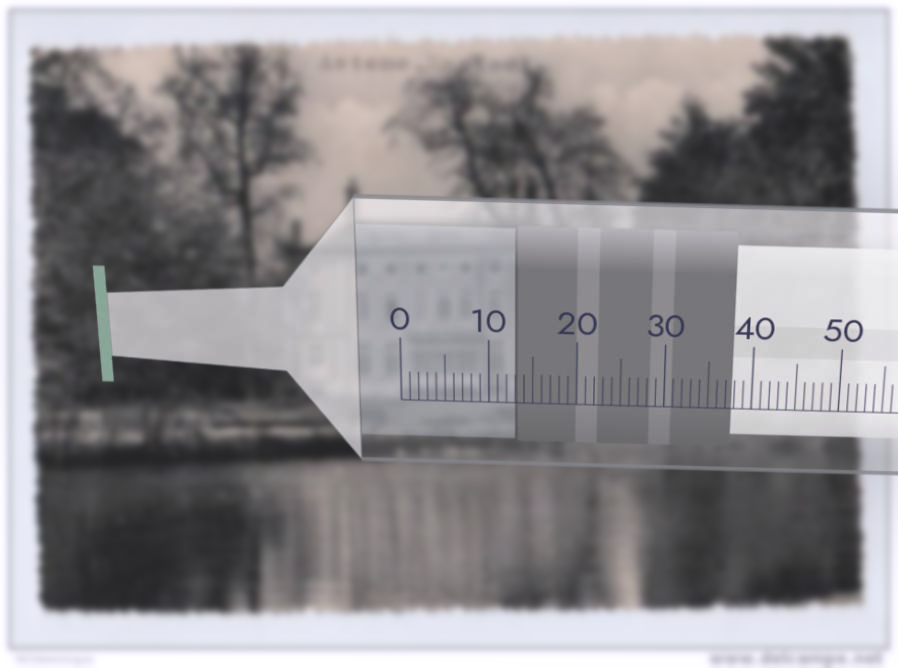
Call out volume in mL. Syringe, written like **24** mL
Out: **13** mL
